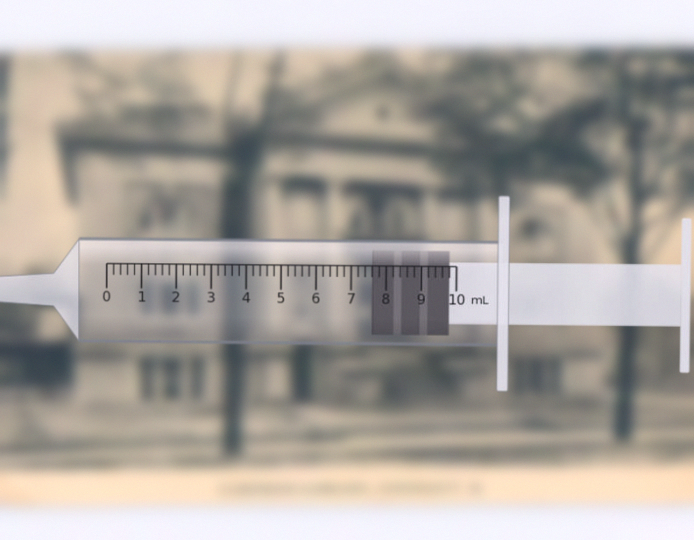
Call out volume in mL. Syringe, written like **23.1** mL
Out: **7.6** mL
